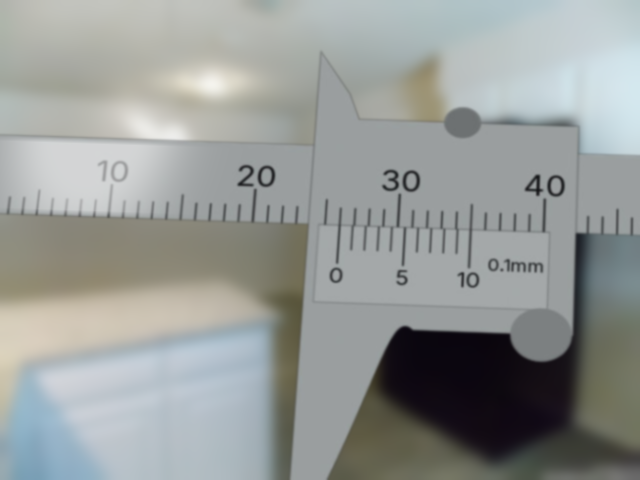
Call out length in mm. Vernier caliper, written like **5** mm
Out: **26.0** mm
